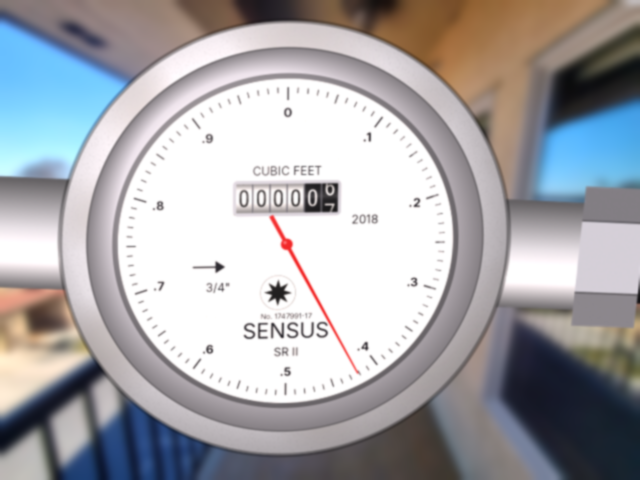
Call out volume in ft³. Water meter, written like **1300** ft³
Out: **6.42** ft³
